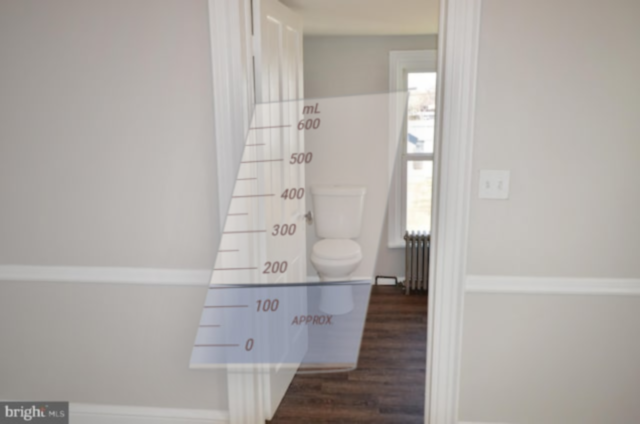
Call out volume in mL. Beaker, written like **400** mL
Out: **150** mL
